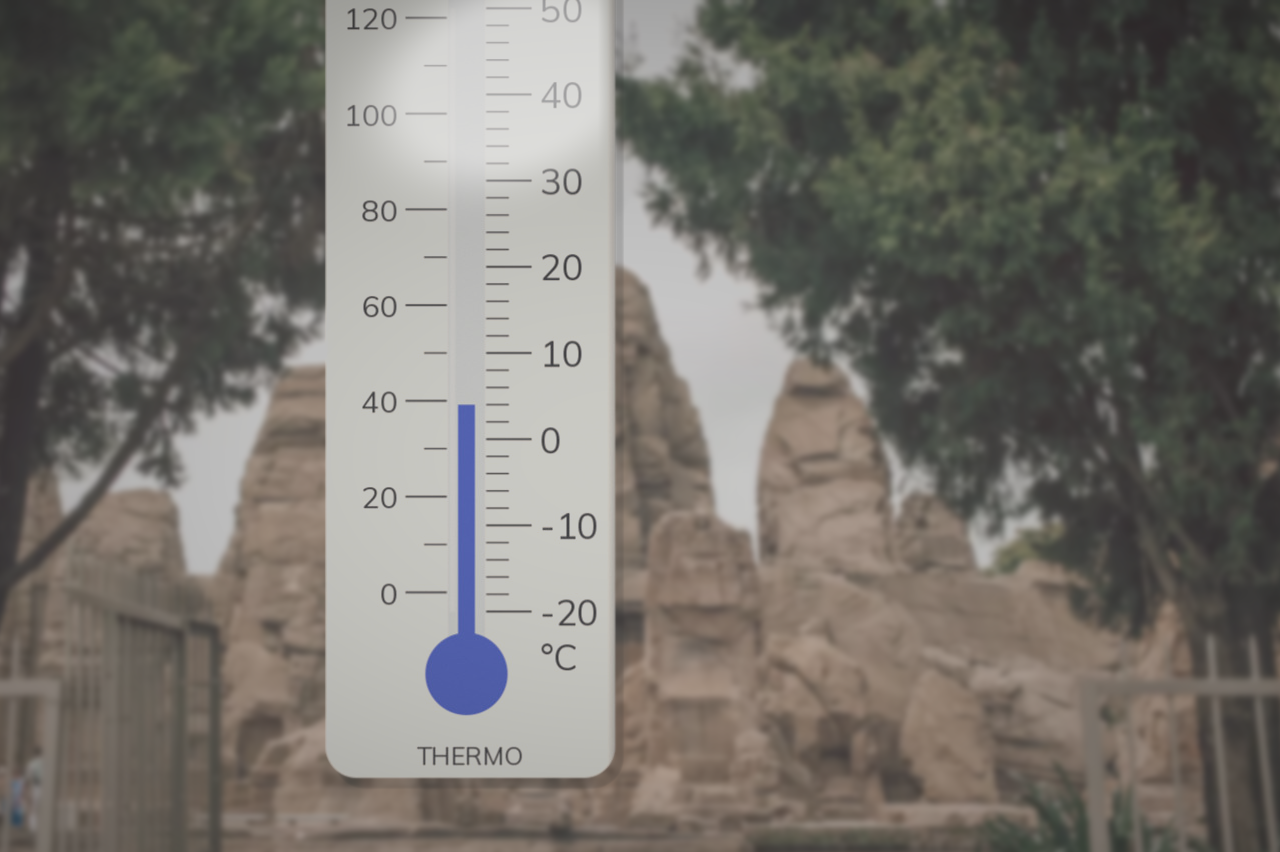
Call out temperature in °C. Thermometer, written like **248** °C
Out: **4** °C
